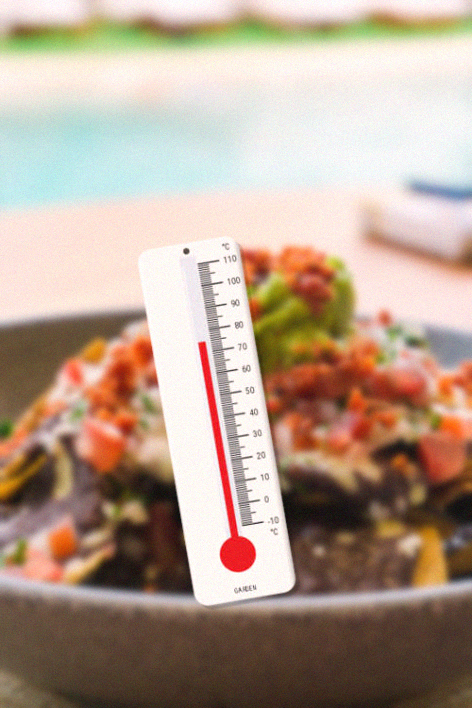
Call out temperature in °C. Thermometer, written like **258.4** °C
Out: **75** °C
